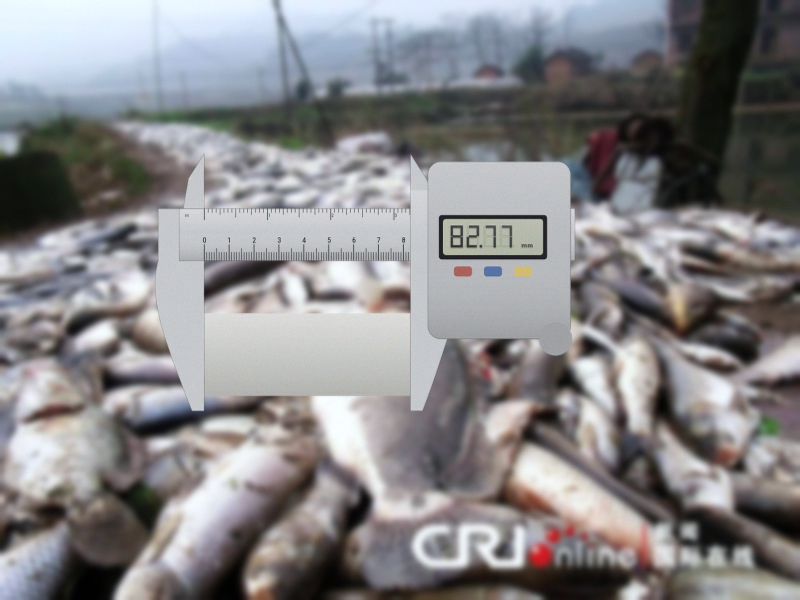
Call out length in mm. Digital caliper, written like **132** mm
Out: **82.77** mm
